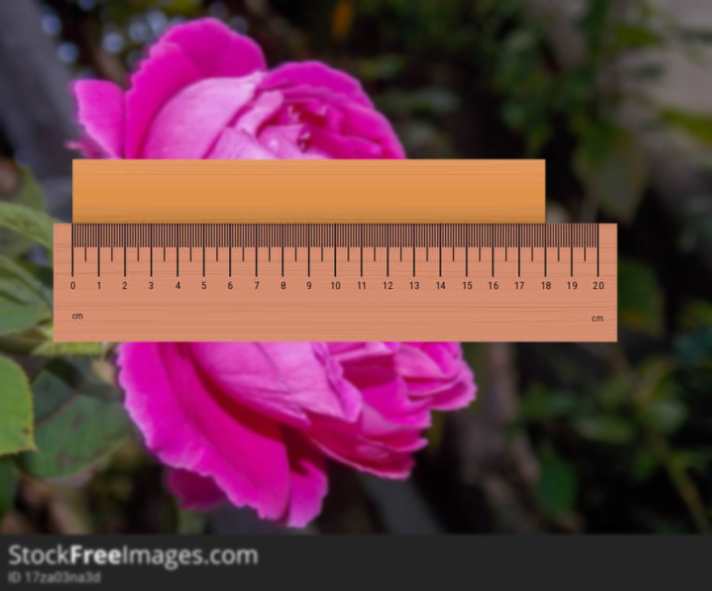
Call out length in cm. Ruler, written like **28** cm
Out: **18** cm
